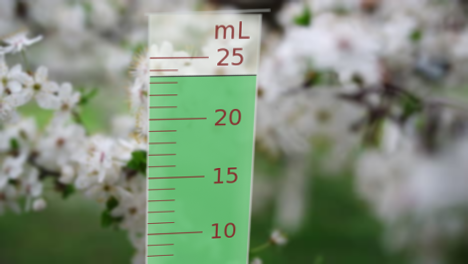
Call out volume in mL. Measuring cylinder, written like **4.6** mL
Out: **23.5** mL
